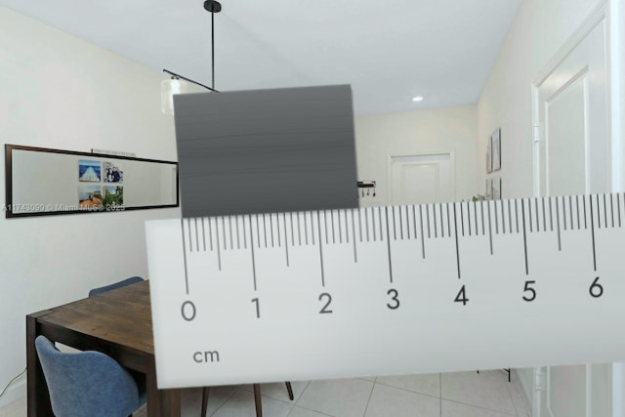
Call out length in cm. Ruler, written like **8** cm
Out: **2.6** cm
